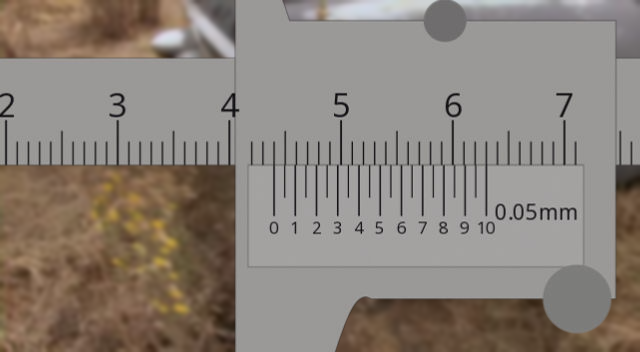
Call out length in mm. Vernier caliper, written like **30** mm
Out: **44.0** mm
